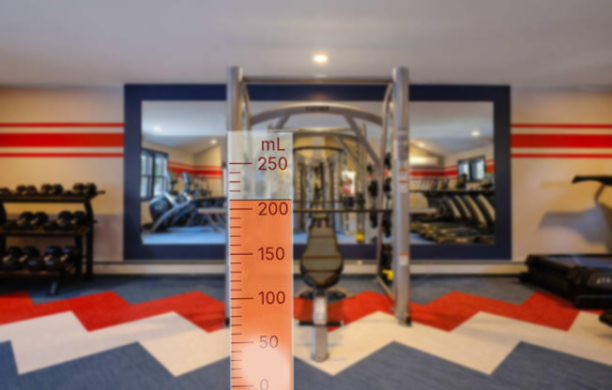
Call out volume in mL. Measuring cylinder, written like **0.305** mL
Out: **210** mL
